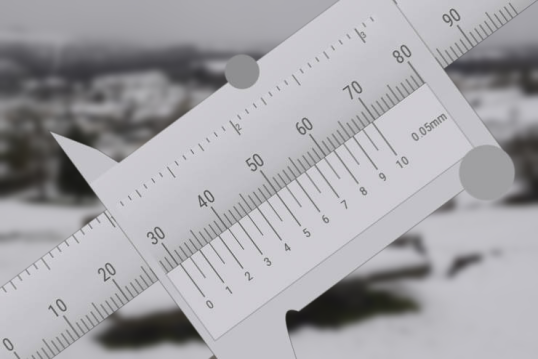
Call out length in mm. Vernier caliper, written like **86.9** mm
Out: **30.4** mm
